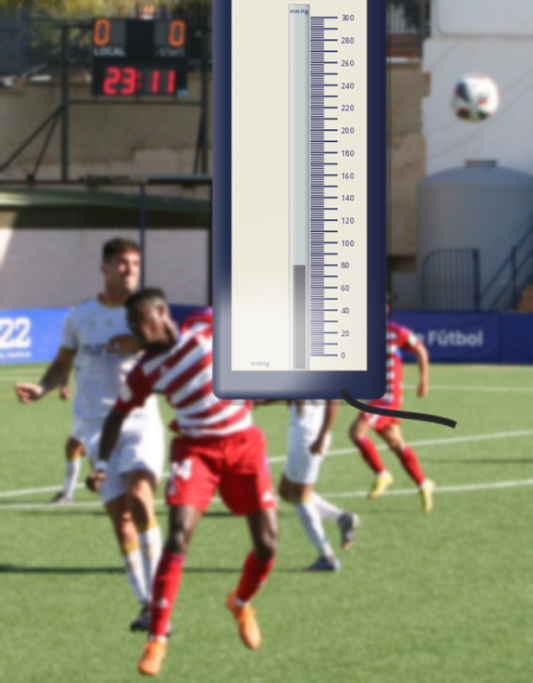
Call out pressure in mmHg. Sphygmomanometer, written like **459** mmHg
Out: **80** mmHg
